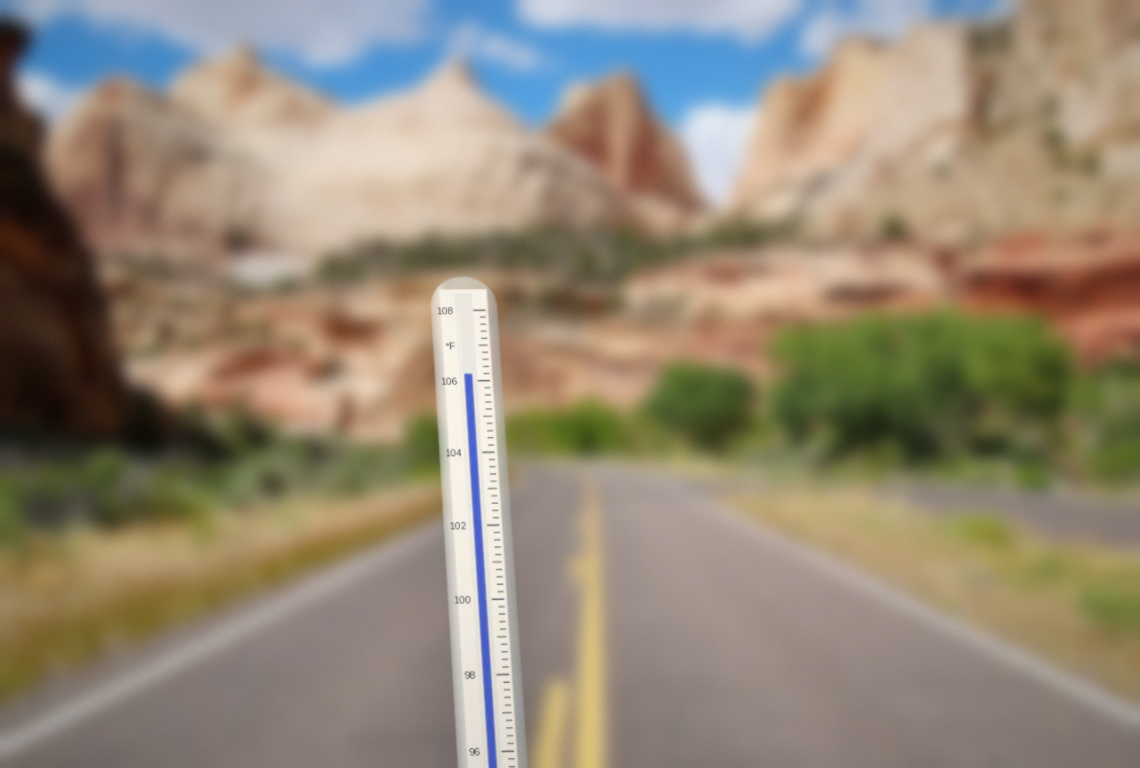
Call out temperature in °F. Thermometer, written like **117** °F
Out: **106.2** °F
